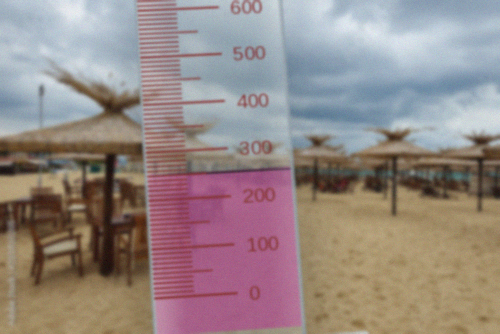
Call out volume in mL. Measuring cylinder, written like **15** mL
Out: **250** mL
